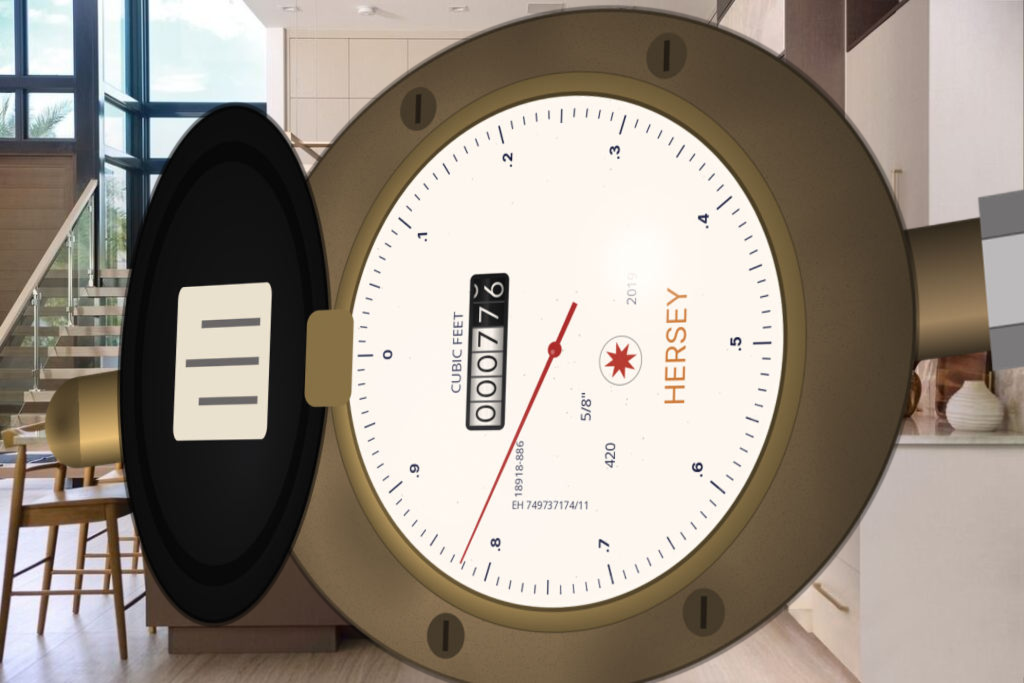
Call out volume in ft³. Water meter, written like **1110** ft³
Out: **775.82** ft³
